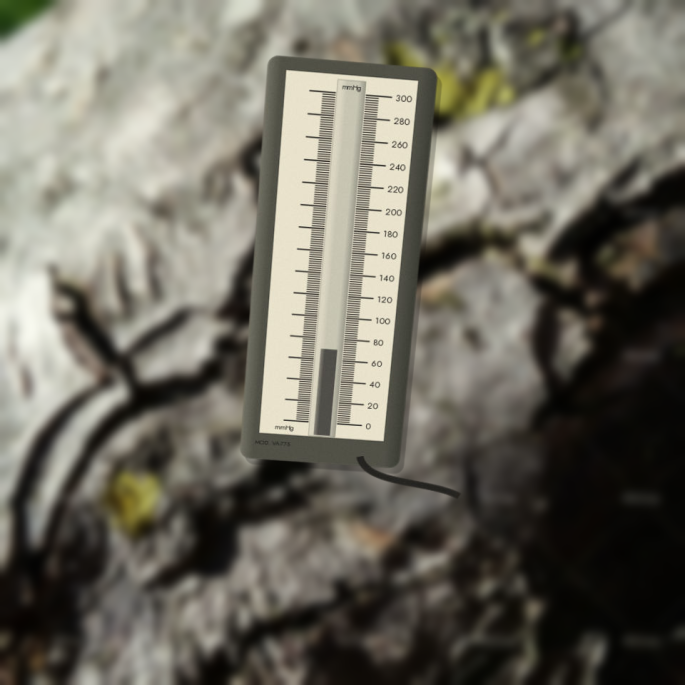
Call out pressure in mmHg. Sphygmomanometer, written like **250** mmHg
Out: **70** mmHg
